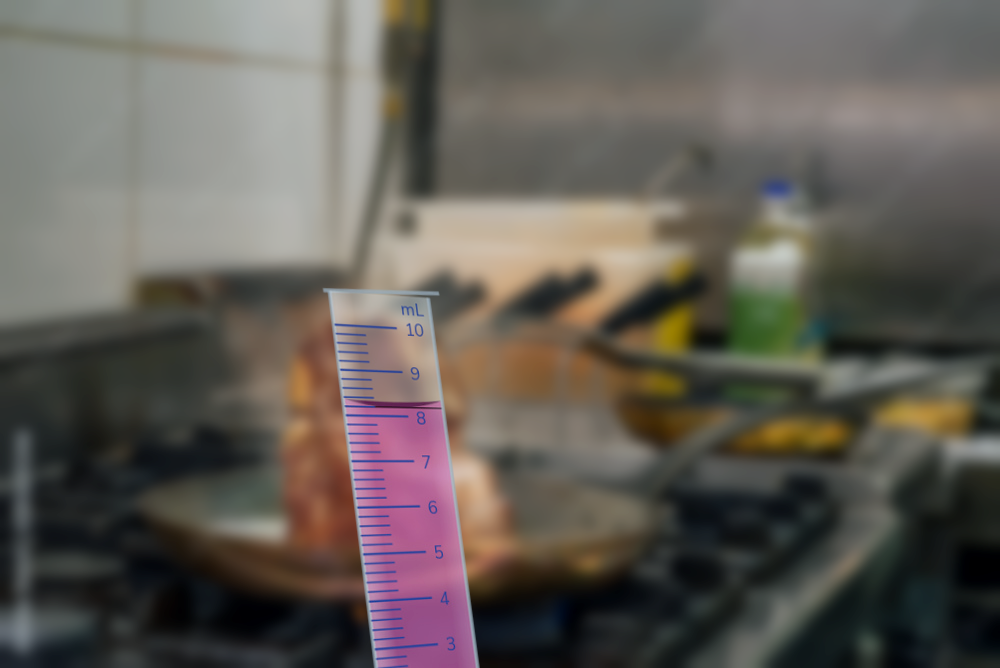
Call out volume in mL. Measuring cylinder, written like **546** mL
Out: **8.2** mL
